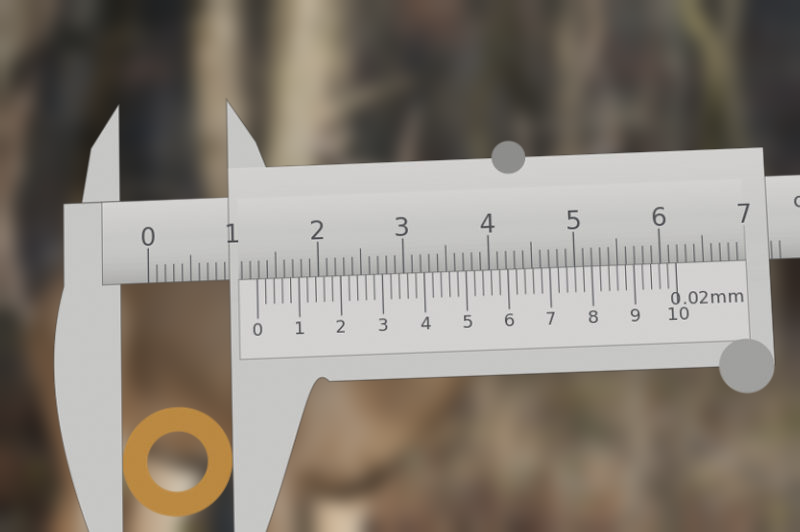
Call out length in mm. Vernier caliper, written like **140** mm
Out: **12.8** mm
